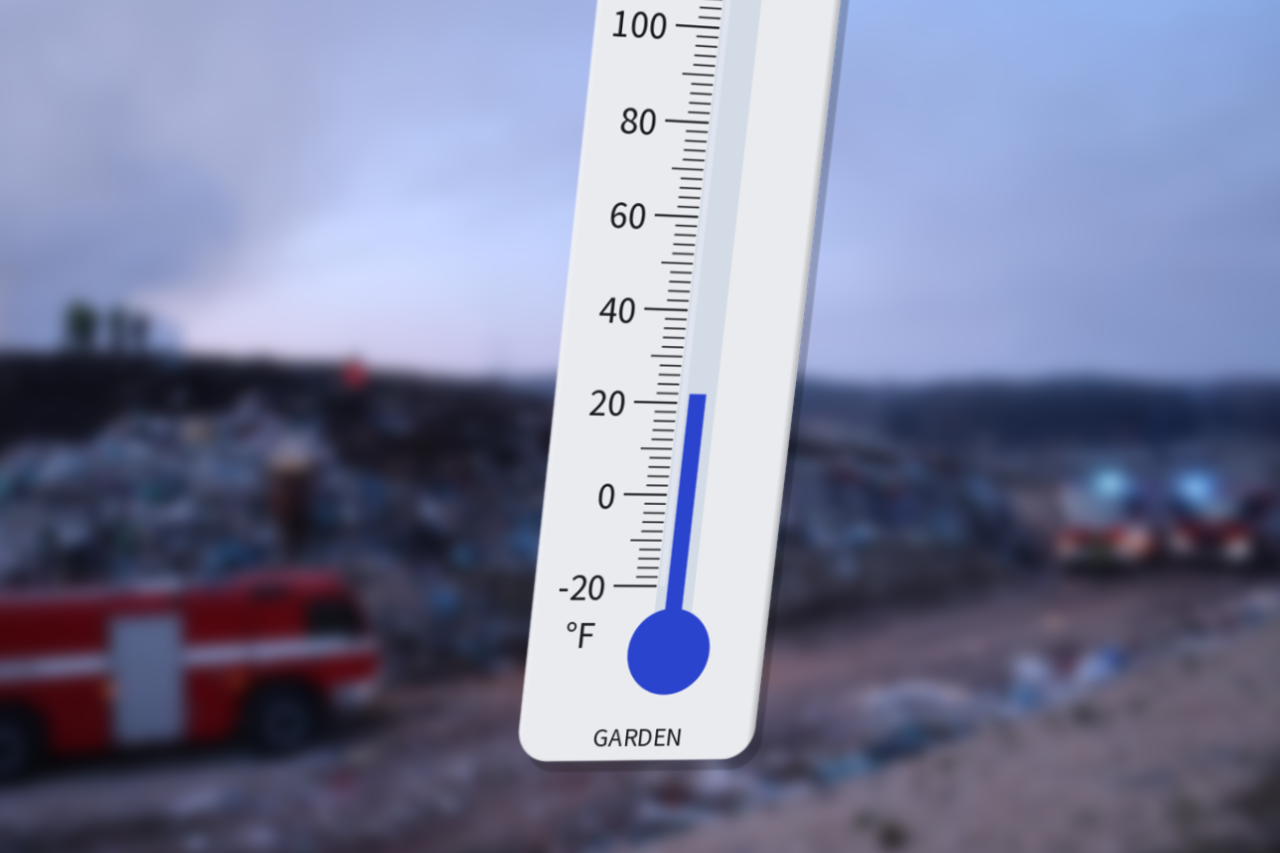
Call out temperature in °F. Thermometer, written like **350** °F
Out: **22** °F
